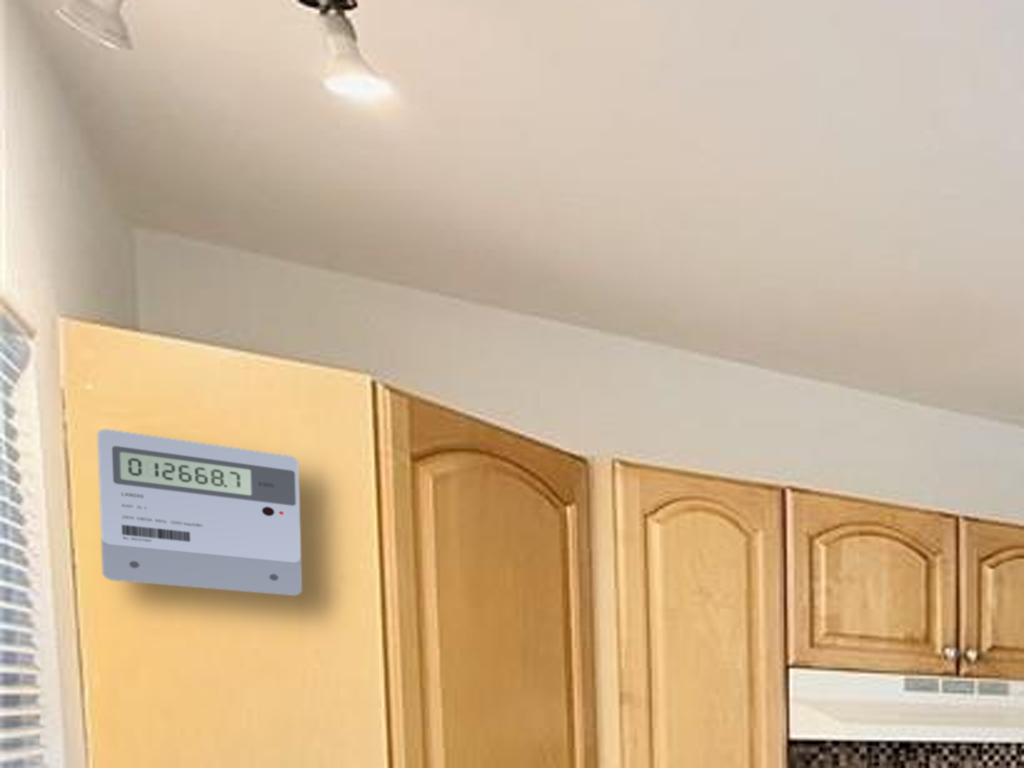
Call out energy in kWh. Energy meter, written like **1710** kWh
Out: **12668.7** kWh
